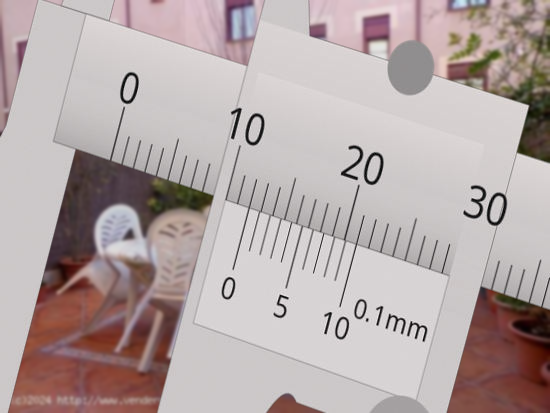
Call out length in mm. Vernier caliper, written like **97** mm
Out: **12.0** mm
